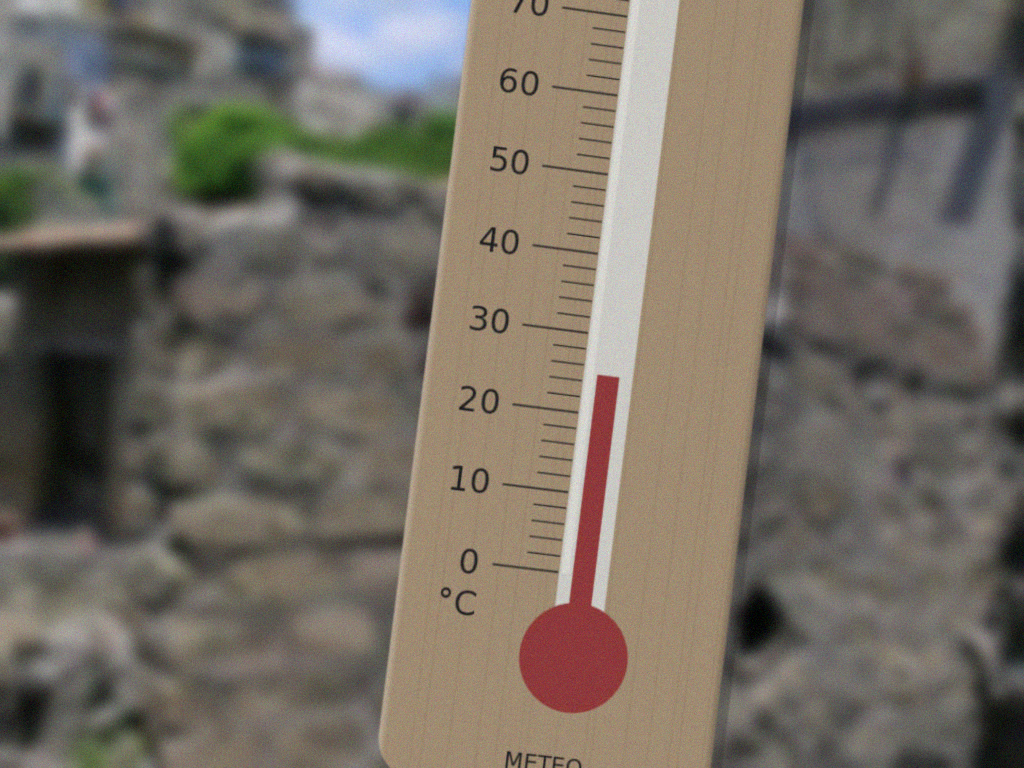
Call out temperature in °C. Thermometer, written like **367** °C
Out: **25** °C
